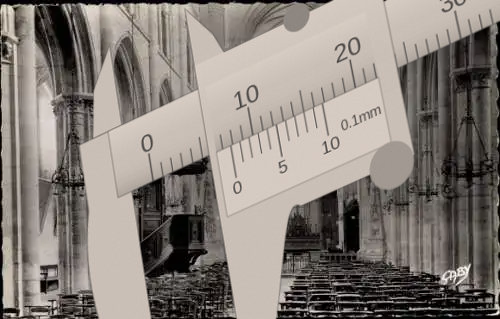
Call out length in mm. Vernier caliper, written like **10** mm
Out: **7.8** mm
